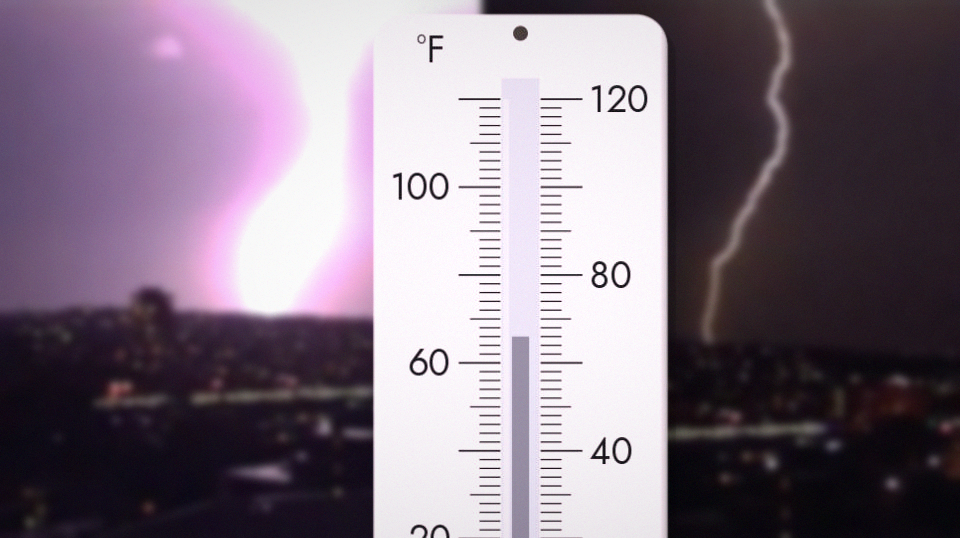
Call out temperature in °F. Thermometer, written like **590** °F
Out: **66** °F
